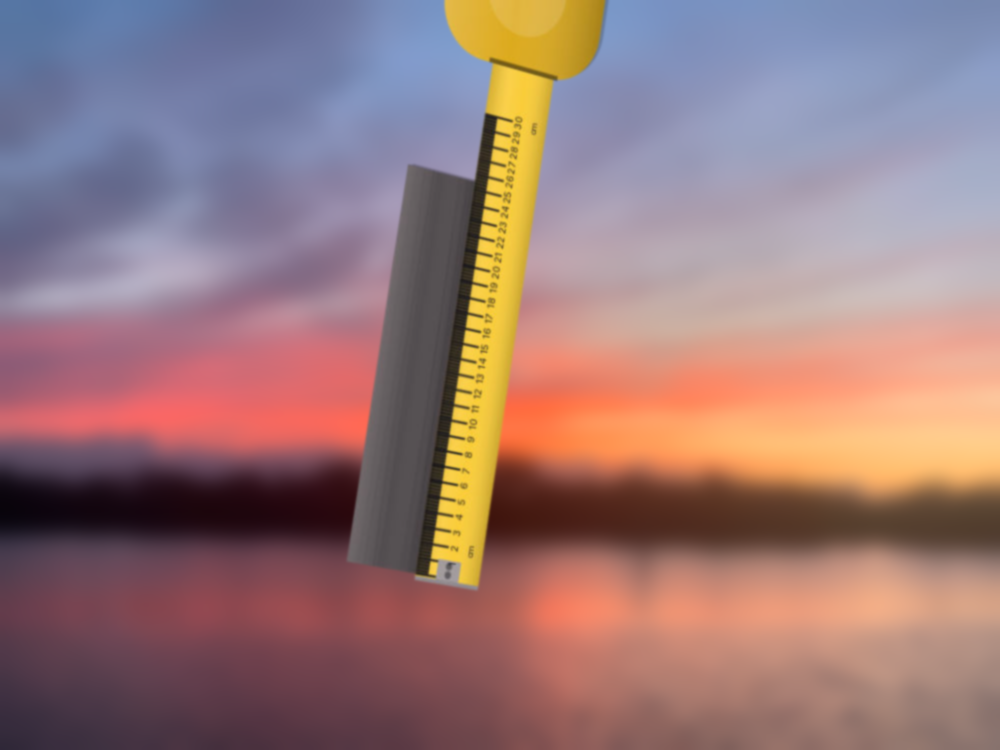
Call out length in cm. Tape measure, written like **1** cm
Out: **25.5** cm
